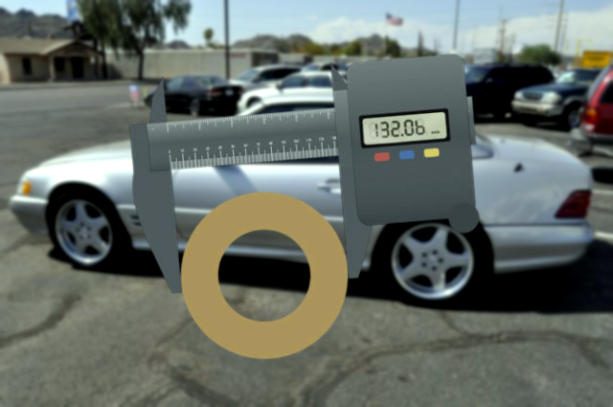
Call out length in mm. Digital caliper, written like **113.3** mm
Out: **132.06** mm
